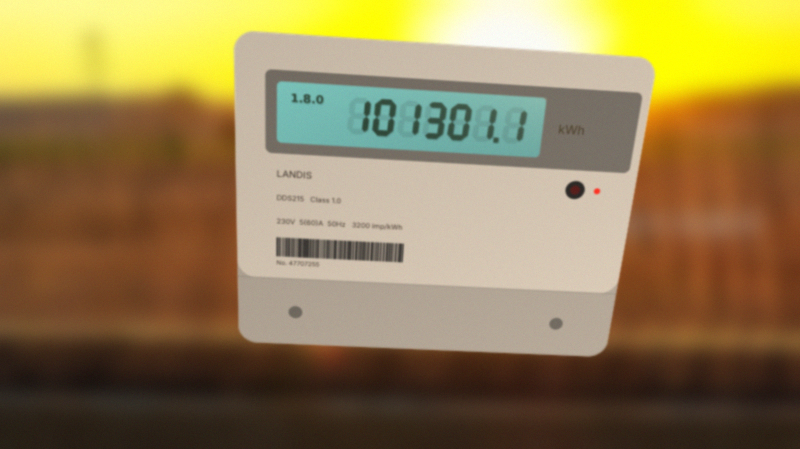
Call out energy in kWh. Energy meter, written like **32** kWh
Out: **101301.1** kWh
